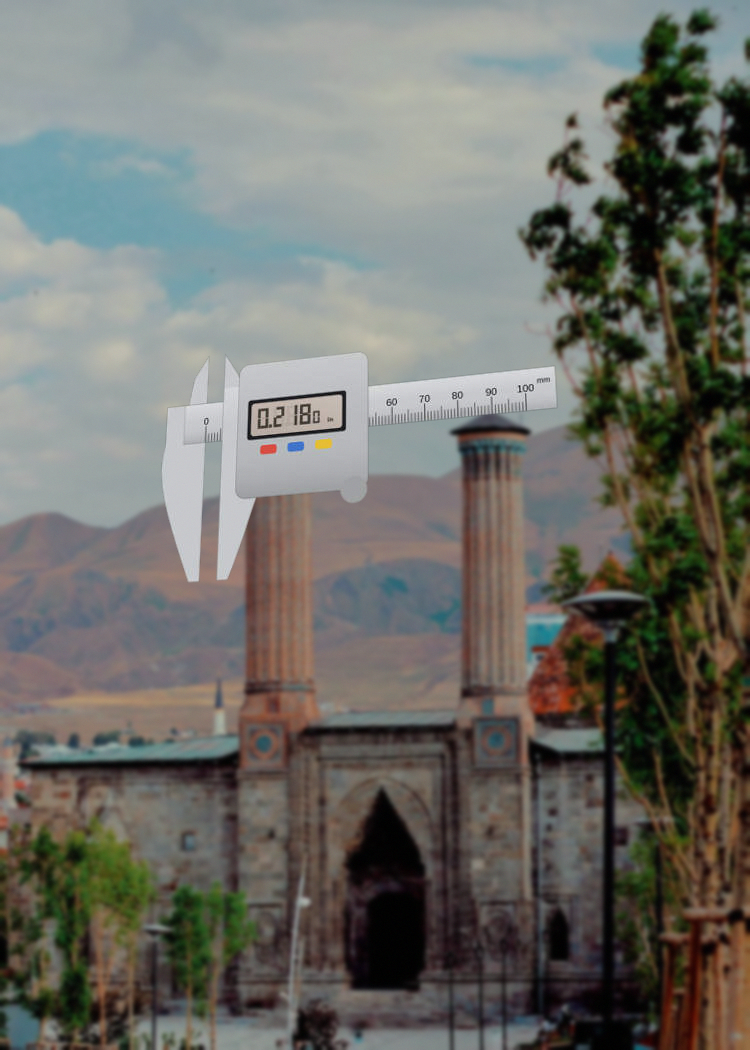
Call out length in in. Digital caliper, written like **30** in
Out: **0.2180** in
